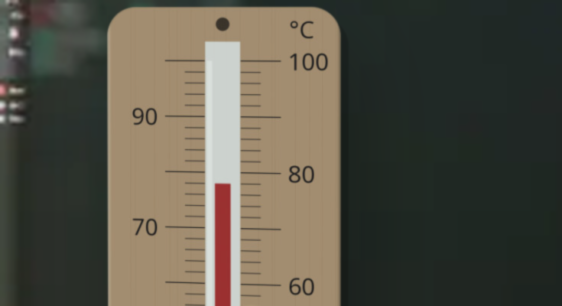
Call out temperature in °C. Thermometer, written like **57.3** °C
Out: **78** °C
